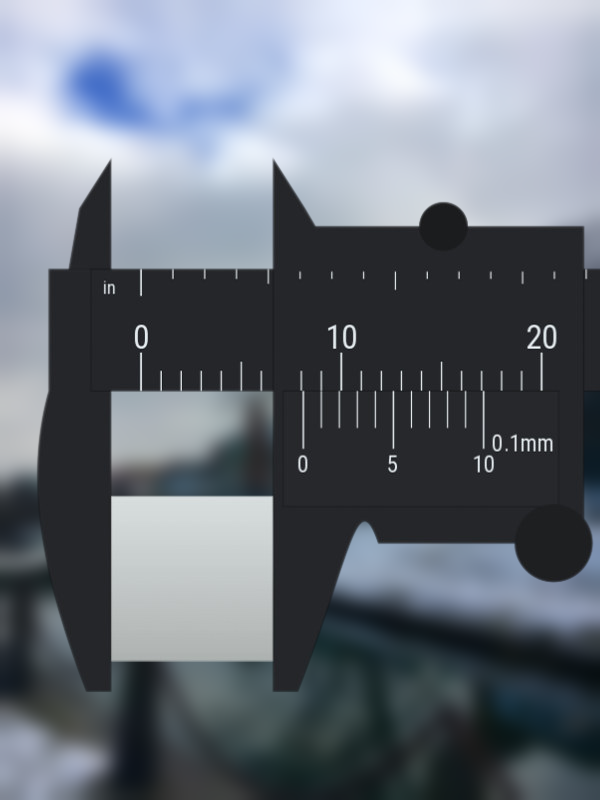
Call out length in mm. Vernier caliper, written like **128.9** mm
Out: **8.1** mm
